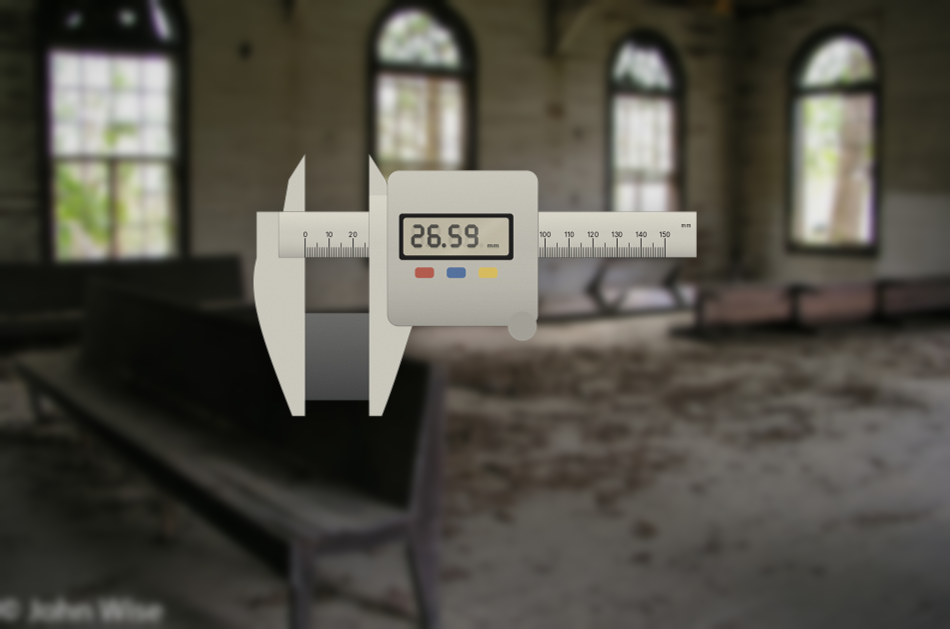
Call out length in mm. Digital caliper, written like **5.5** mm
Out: **26.59** mm
